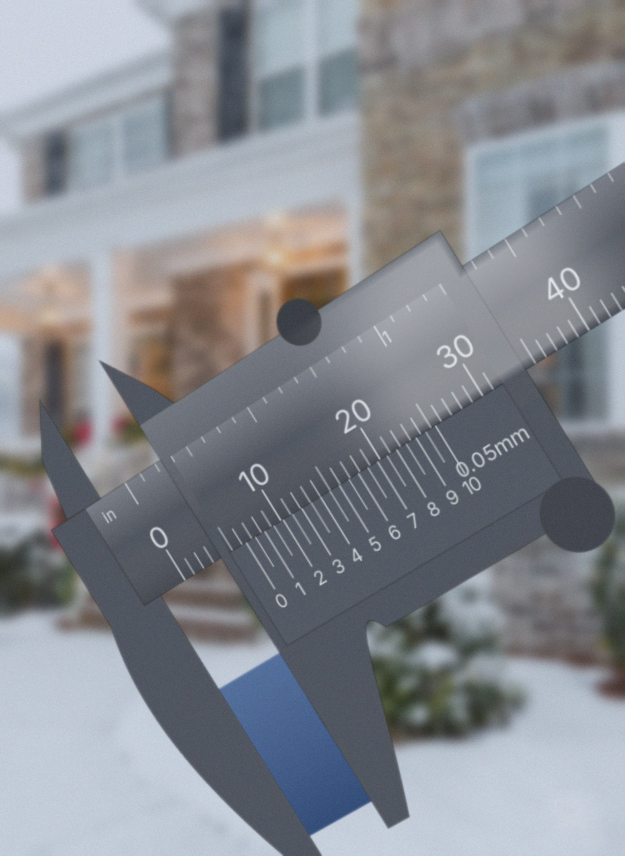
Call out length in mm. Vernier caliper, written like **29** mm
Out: **6.4** mm
